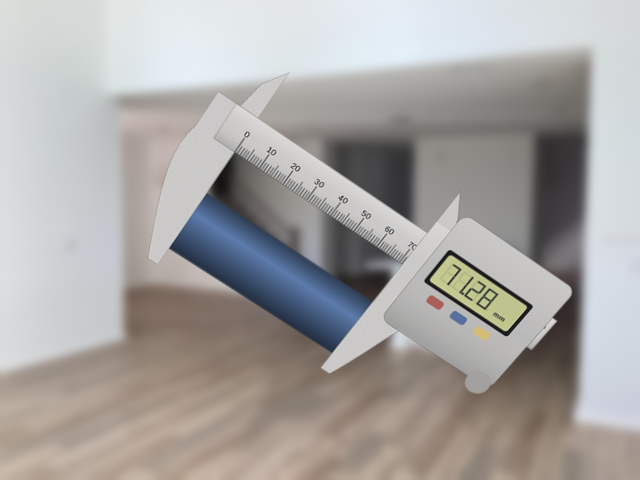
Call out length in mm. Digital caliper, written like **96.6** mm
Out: **71.28** mm
